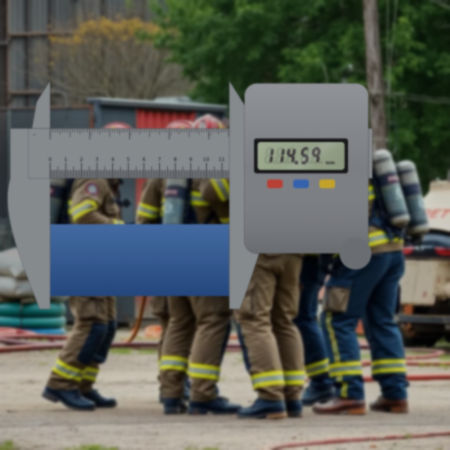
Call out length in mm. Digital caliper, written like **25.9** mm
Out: **114.59** mm
